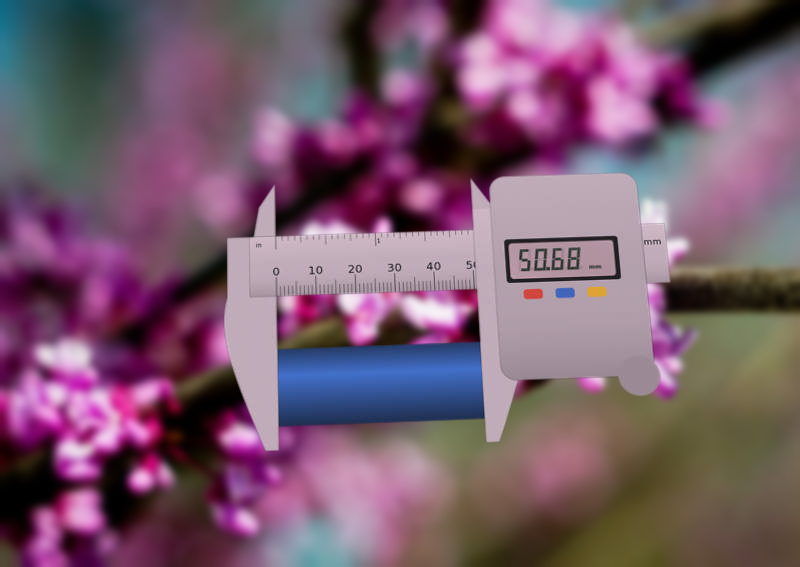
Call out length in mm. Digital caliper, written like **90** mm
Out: **50.68** mm
